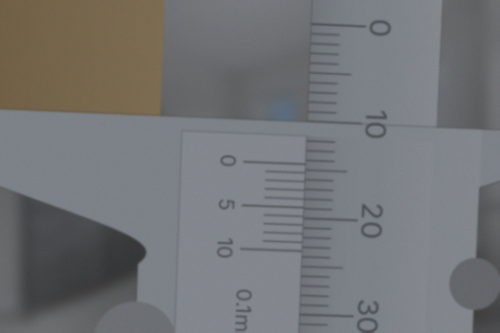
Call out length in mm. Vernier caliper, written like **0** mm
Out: **14.4** mm
